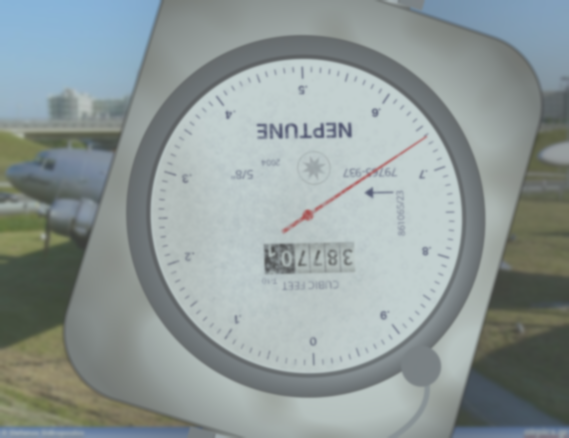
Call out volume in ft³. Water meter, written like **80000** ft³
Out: **387700.66** ft³
